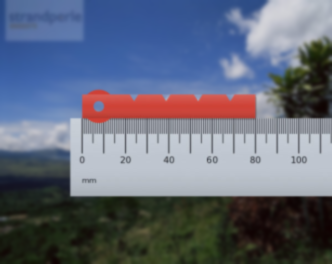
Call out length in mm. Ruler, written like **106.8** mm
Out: **80** mm
